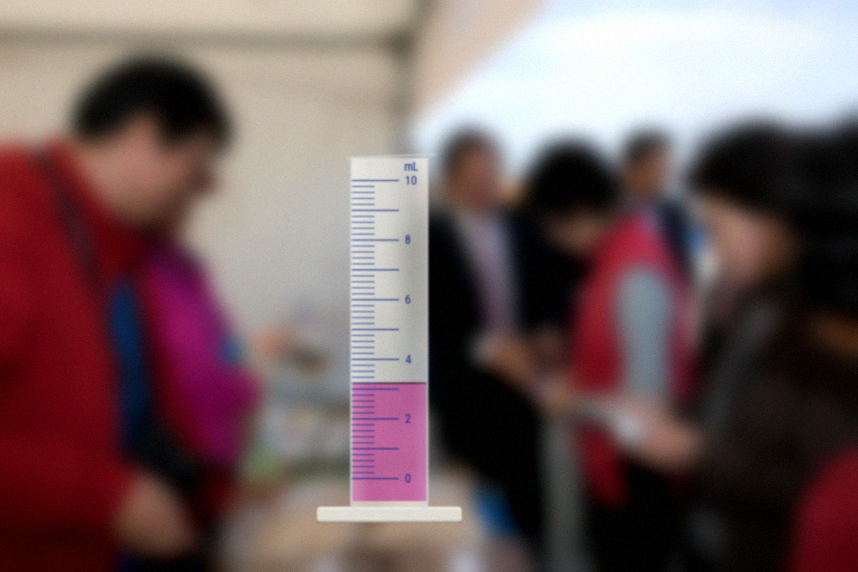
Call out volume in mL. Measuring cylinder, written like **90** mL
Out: **3.2** mL
